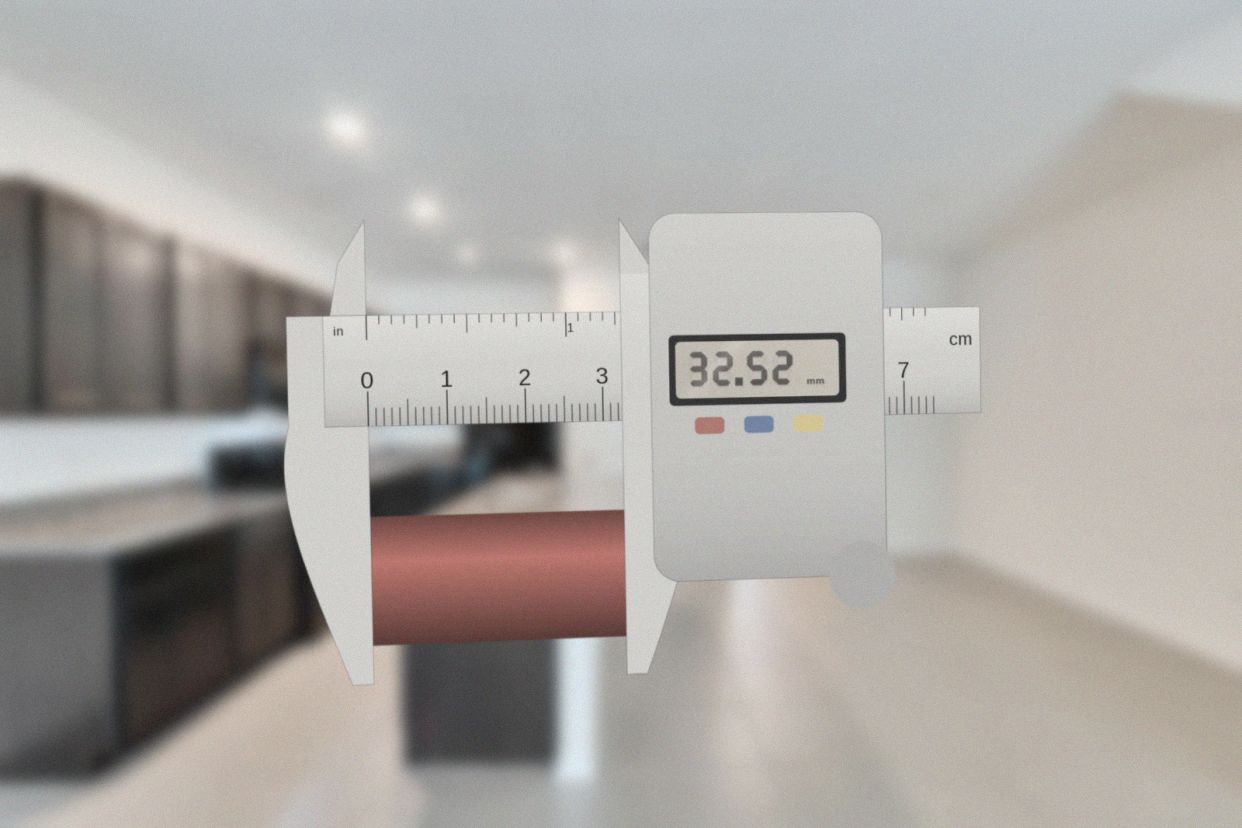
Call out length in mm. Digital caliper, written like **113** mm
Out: **32.52** mm
